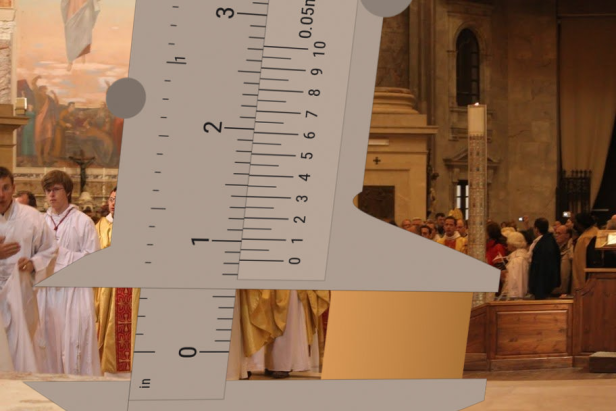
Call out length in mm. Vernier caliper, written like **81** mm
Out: **8.3** mm
